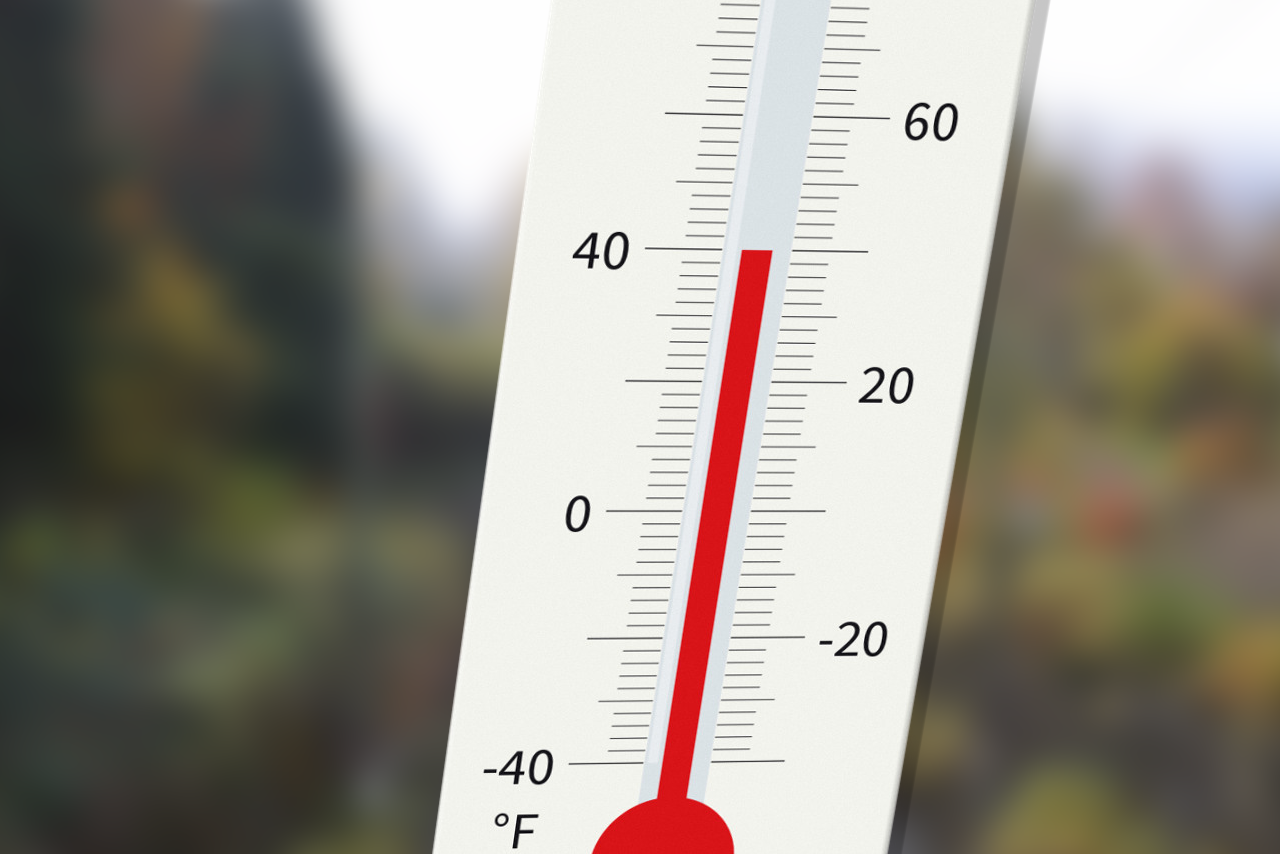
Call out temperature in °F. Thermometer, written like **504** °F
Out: **40** °F
